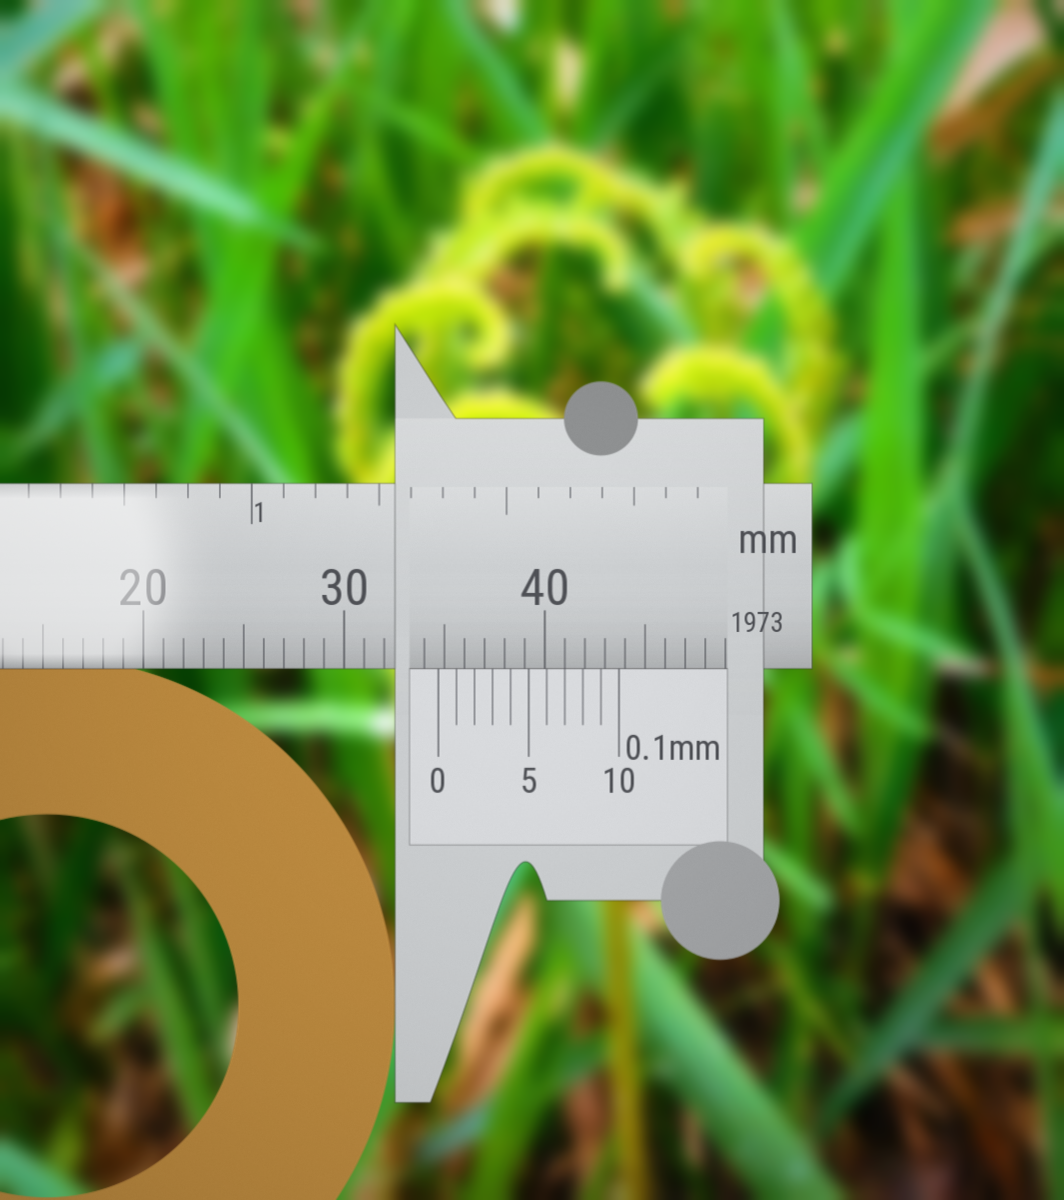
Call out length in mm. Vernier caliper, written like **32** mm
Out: **34.7** mm
